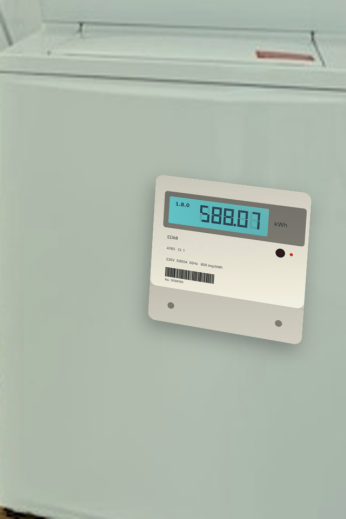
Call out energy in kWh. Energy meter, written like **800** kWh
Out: **588.07** kWh
